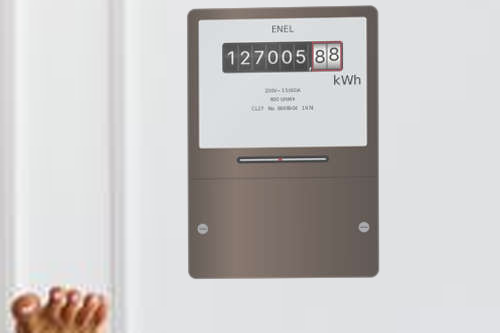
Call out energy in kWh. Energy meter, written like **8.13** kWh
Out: **127005.88** kWh
